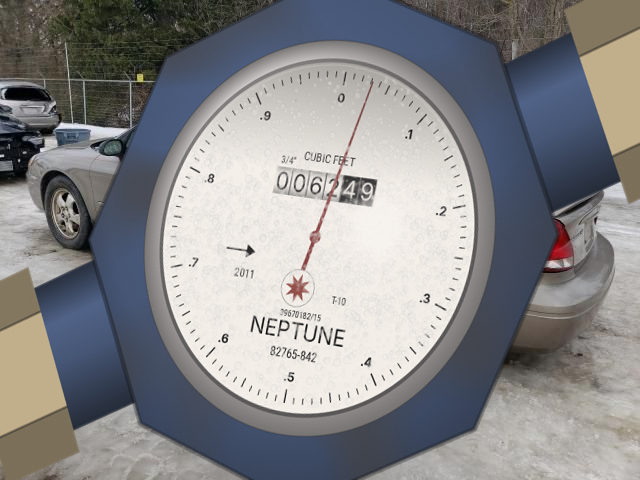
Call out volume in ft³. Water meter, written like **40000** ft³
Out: **6249.03** ft³
